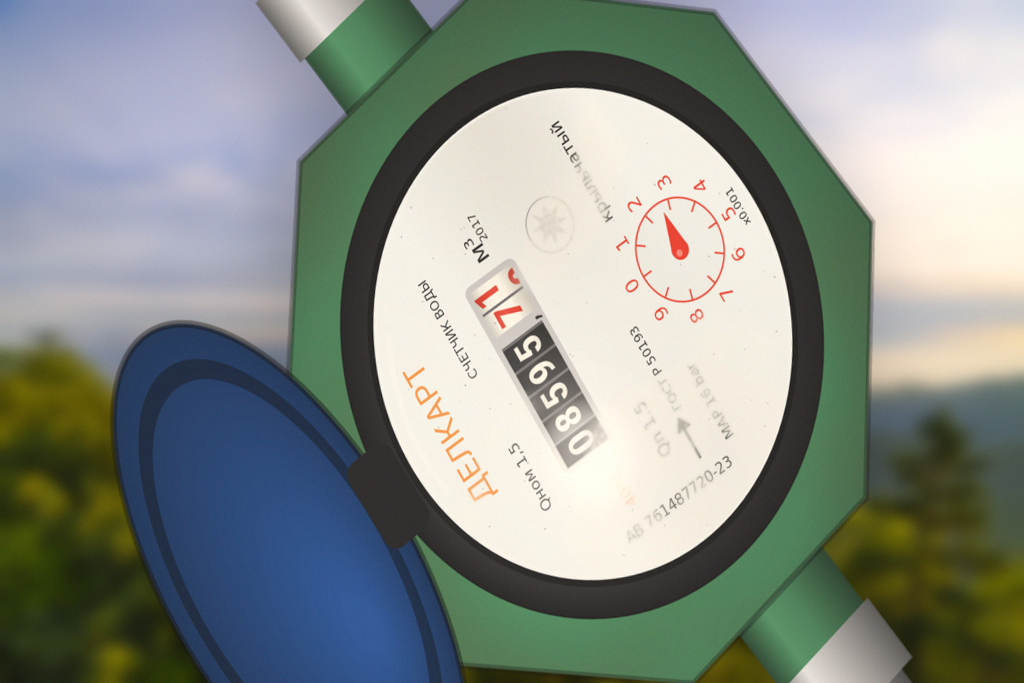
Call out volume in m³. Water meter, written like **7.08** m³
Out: **8595.712** m³
